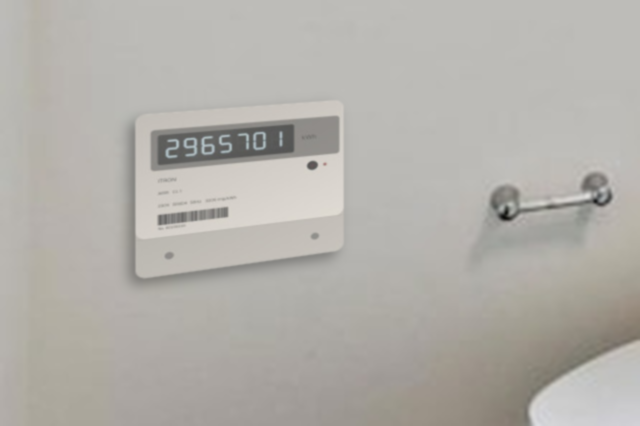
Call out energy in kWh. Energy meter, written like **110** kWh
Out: **2965701** kWh
